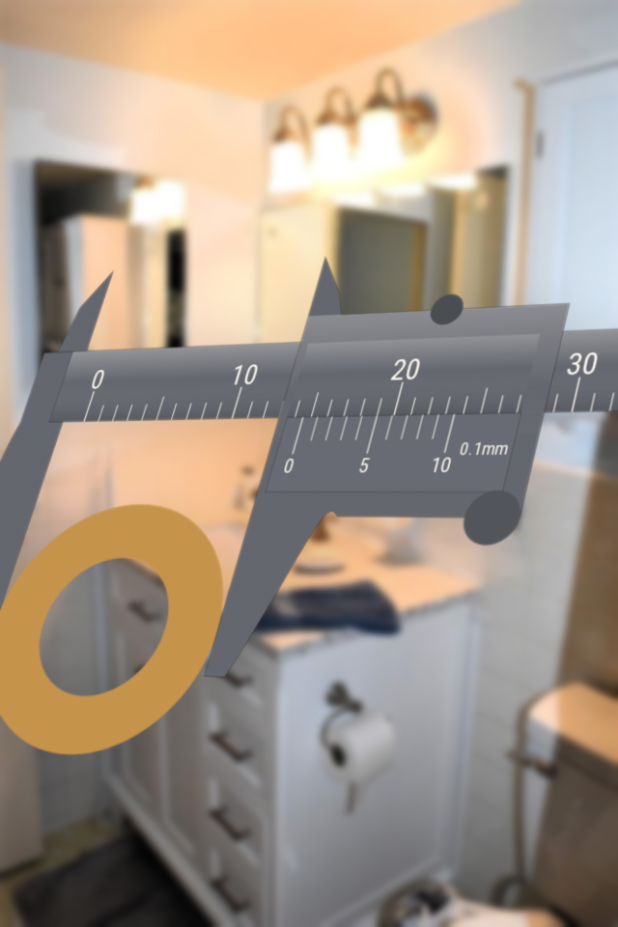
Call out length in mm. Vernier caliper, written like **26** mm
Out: **14.5** mm
